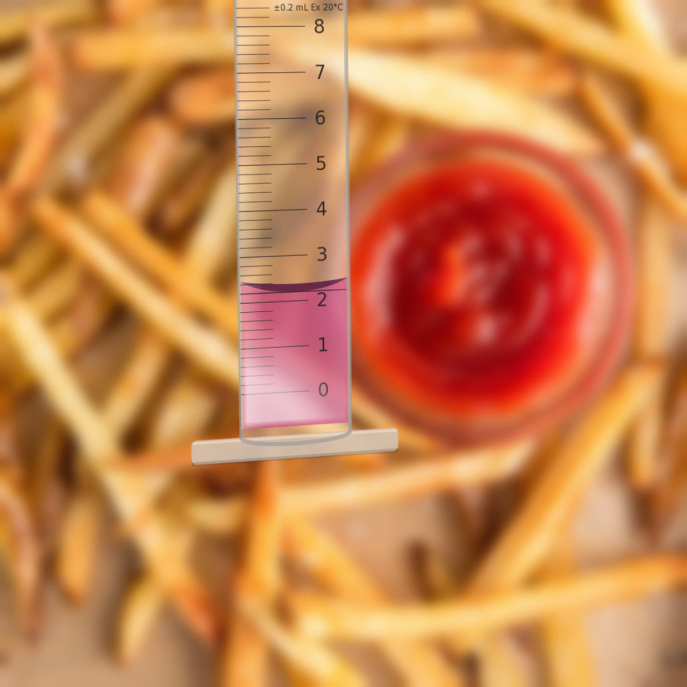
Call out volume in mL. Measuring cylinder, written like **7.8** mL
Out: **2.2** mL
